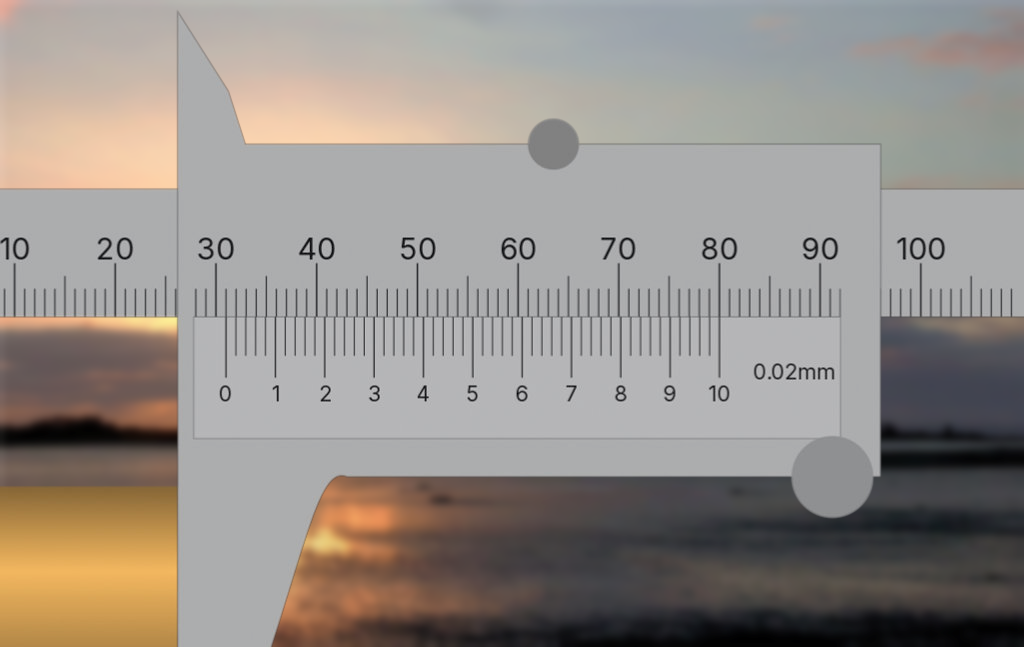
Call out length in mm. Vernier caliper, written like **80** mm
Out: **31.0** mm
